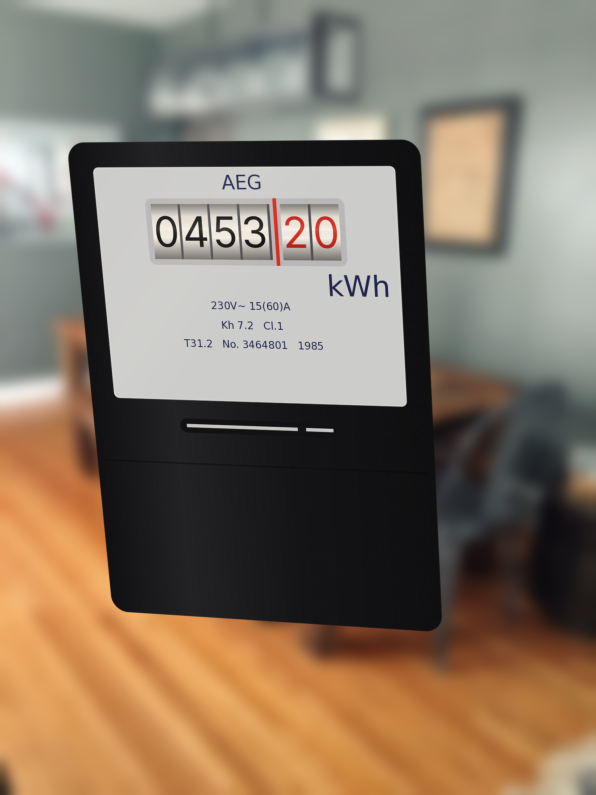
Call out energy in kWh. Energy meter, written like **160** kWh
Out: **453.20** kWh
